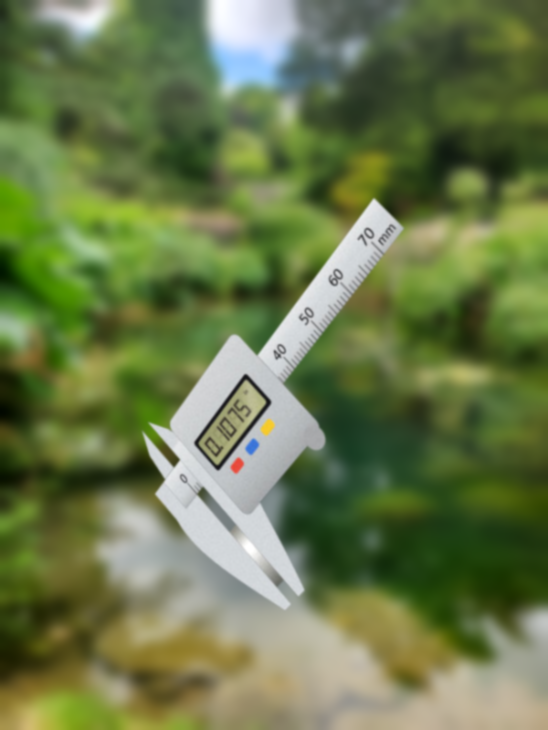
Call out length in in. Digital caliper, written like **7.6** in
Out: **0.1075** in
